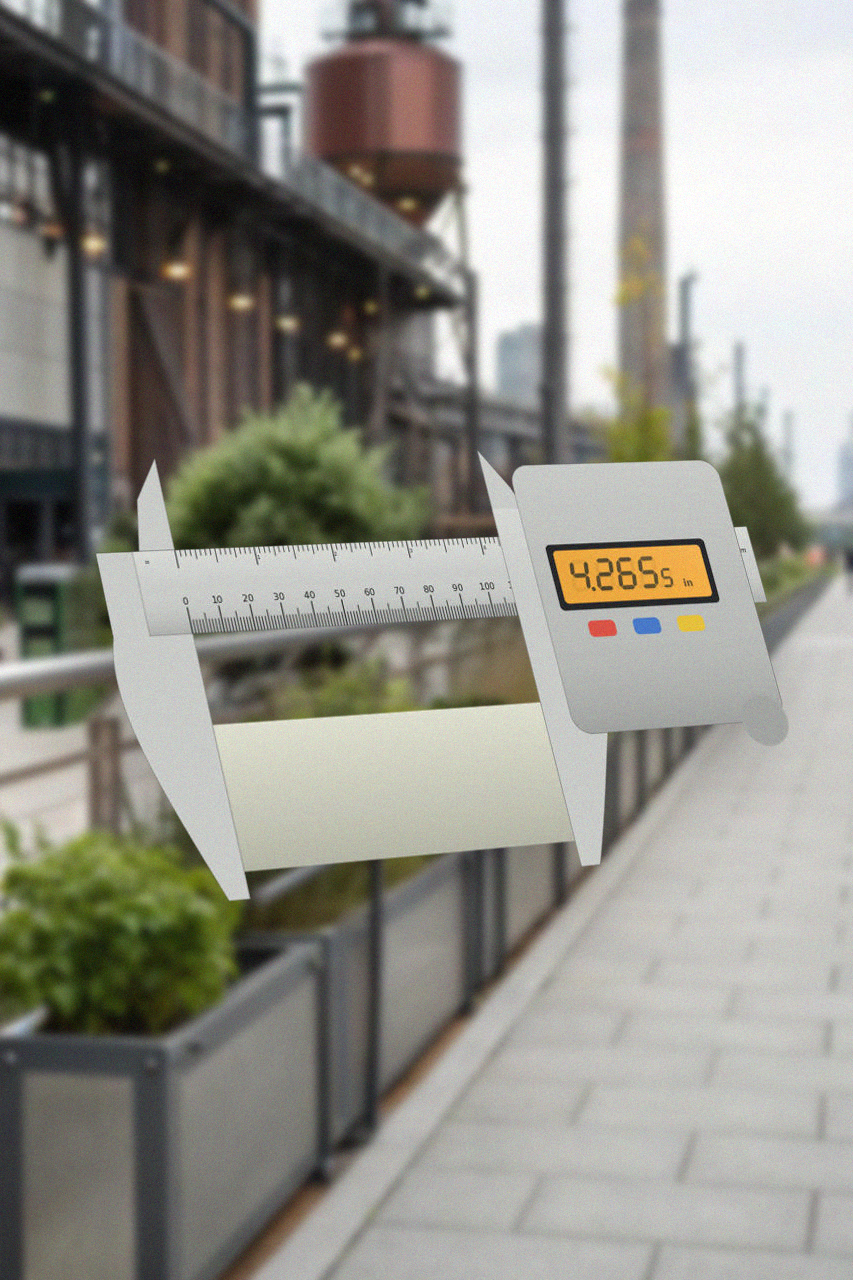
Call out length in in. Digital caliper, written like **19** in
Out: **4.2655** in
